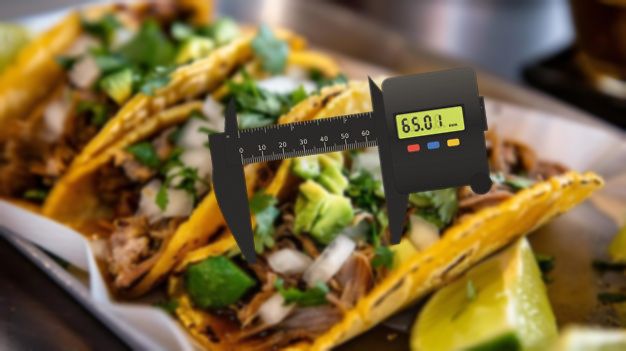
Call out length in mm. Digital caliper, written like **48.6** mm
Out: **65.01** mm
